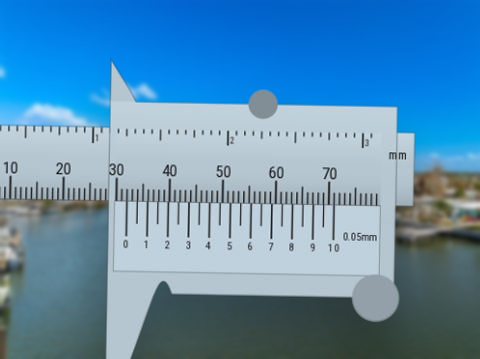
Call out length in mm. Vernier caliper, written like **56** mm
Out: **32.0** mm
